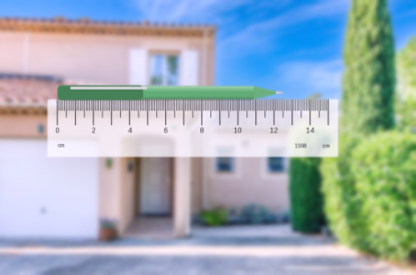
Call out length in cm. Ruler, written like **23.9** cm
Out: **12.5** cm
